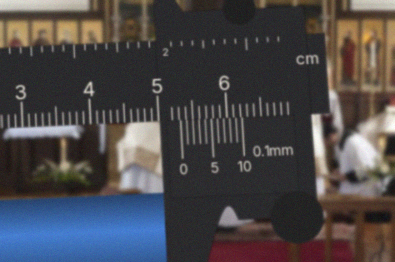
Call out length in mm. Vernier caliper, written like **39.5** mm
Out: **53.2** mm
